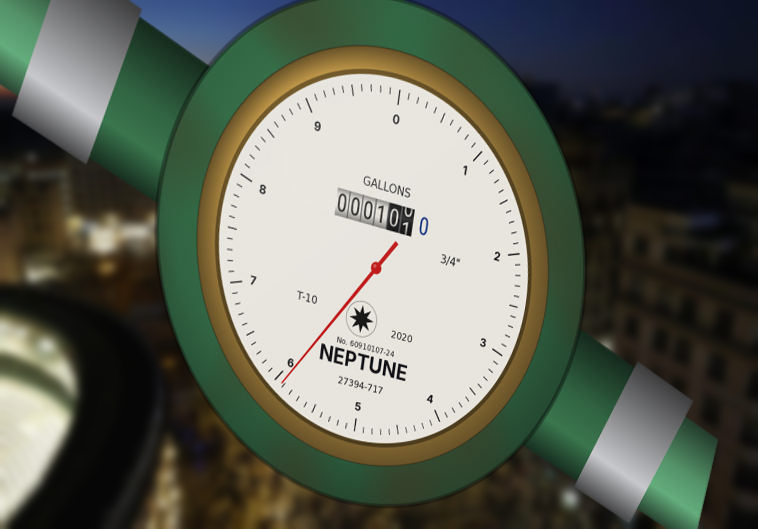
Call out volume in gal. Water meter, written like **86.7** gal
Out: **1005.9** gal
